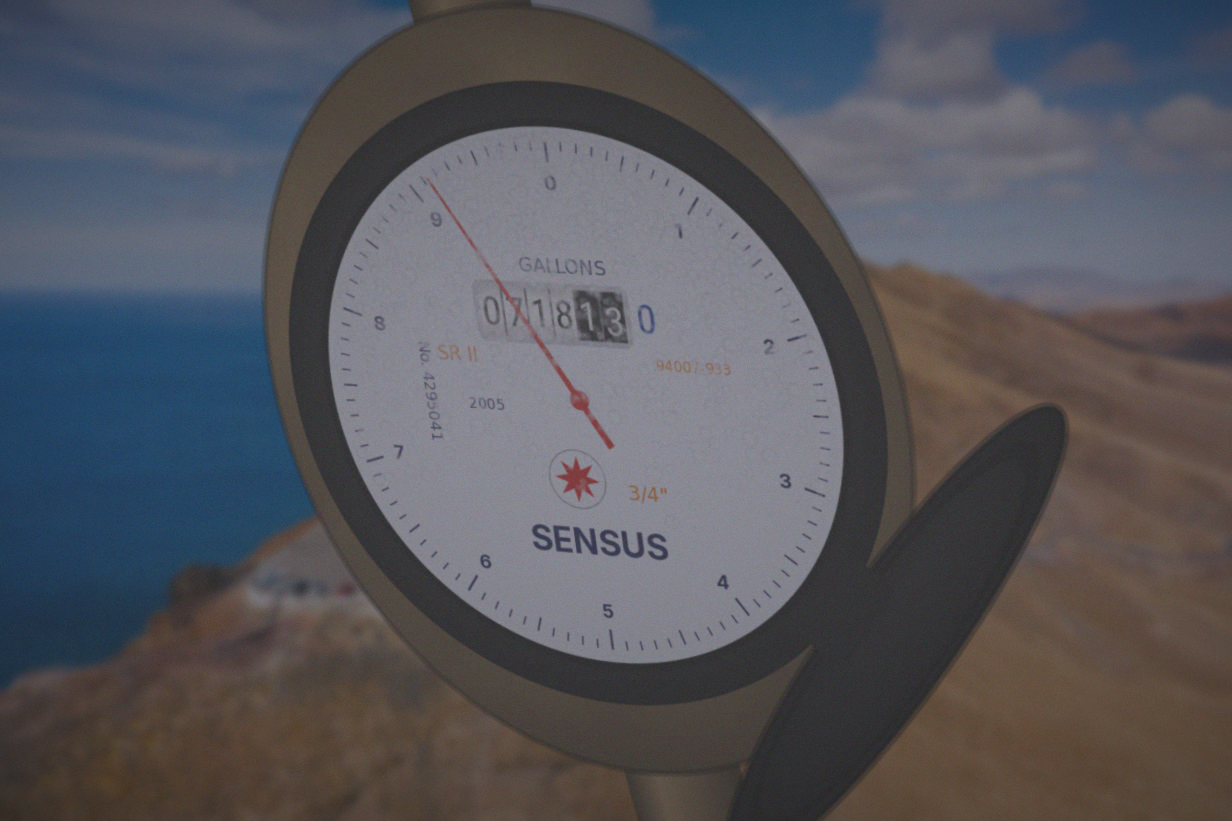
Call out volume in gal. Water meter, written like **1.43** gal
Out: **718129.1** gal
